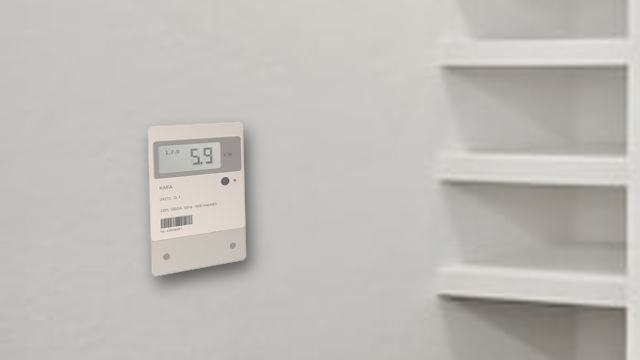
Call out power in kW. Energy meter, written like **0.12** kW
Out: **5.9** kW
